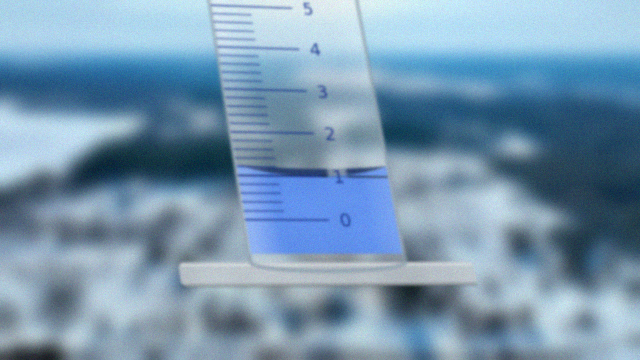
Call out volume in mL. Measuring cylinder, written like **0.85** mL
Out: **1** mL
